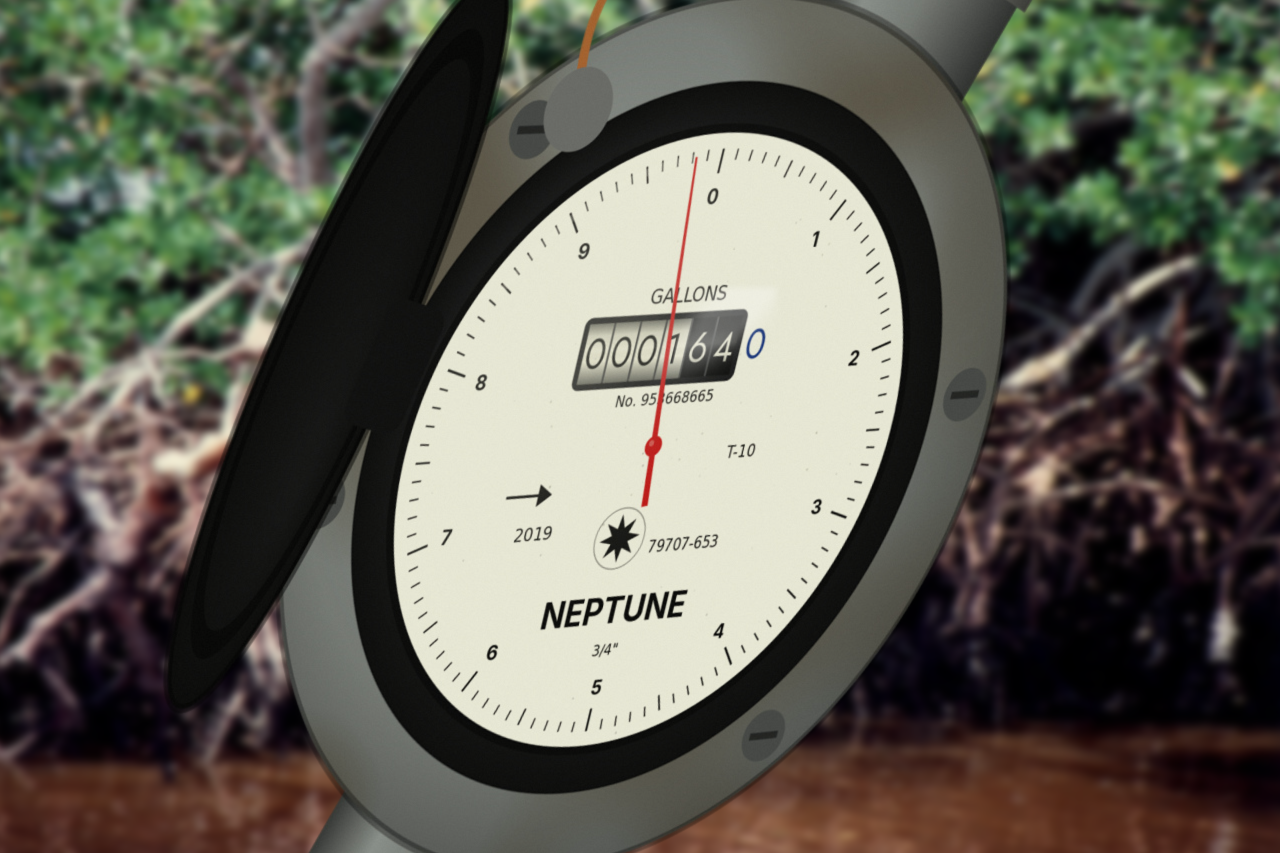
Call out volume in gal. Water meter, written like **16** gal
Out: **1639.8** gal
